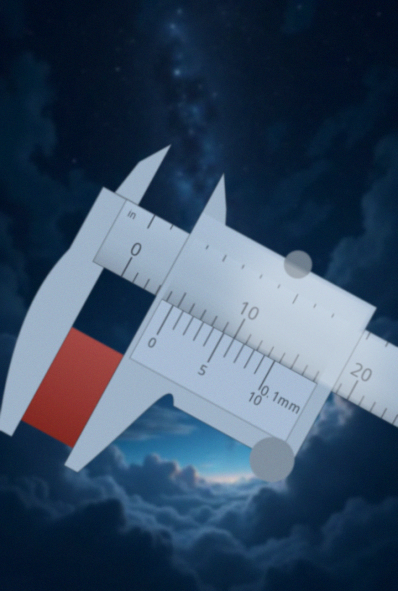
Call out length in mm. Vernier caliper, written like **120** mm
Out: **4.6** mm
